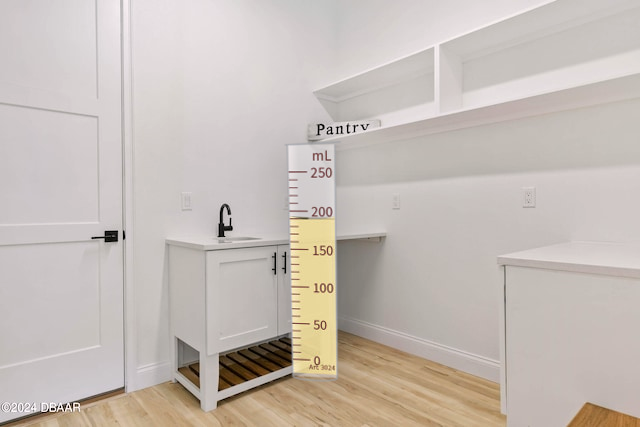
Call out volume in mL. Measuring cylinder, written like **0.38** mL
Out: **190** mL
